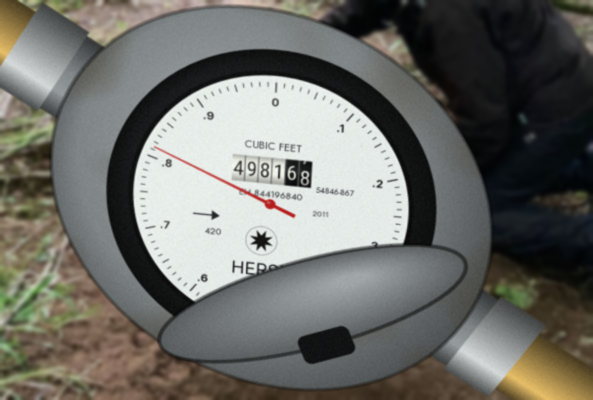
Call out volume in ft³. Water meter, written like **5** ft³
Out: **498167.81** ft³
